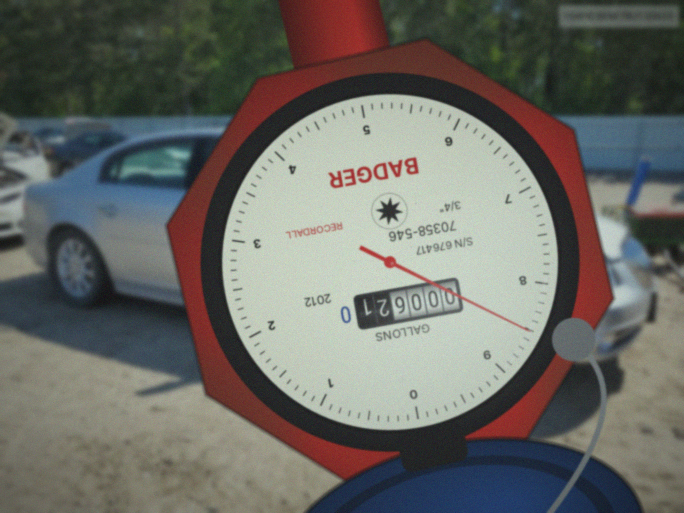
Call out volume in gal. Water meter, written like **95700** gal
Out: **6208.5** gal
